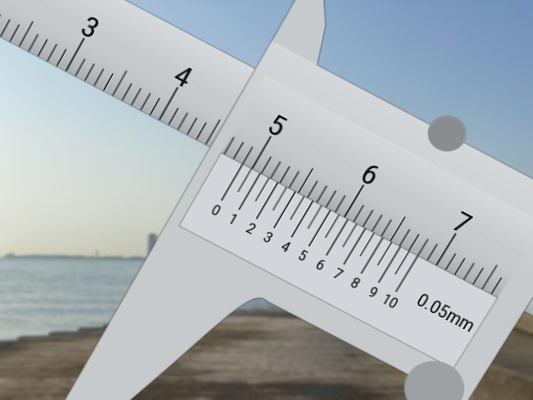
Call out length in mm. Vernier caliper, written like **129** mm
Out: **49.0** mm
